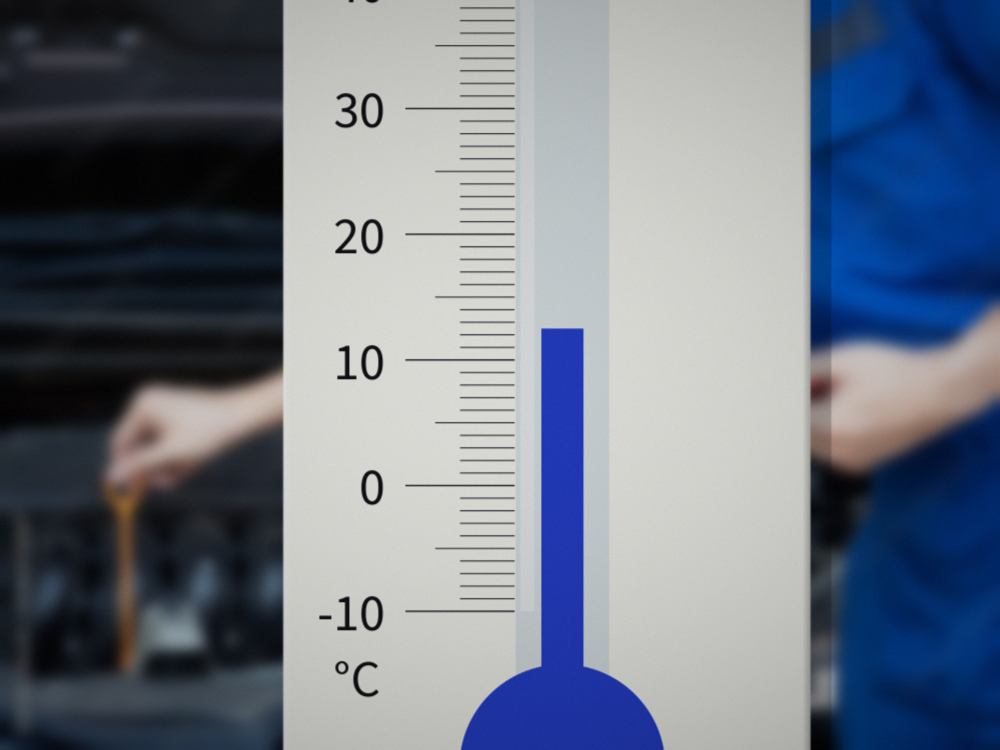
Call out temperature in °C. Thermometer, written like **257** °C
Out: **12.5** °C
